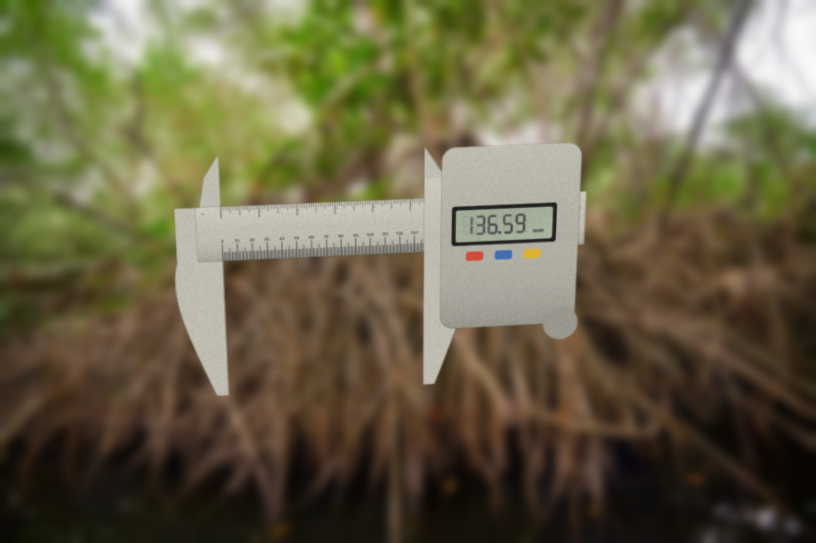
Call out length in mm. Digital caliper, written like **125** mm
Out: **136.59** mm
